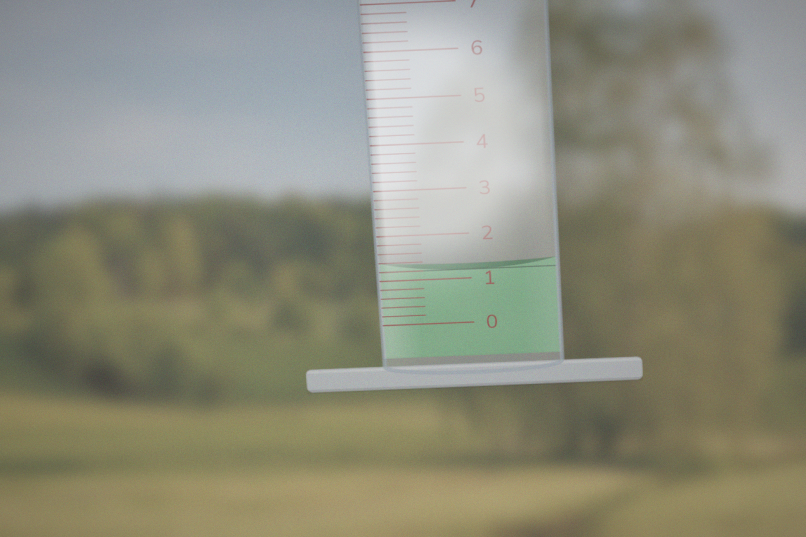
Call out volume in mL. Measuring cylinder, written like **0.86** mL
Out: **1.2** mL
